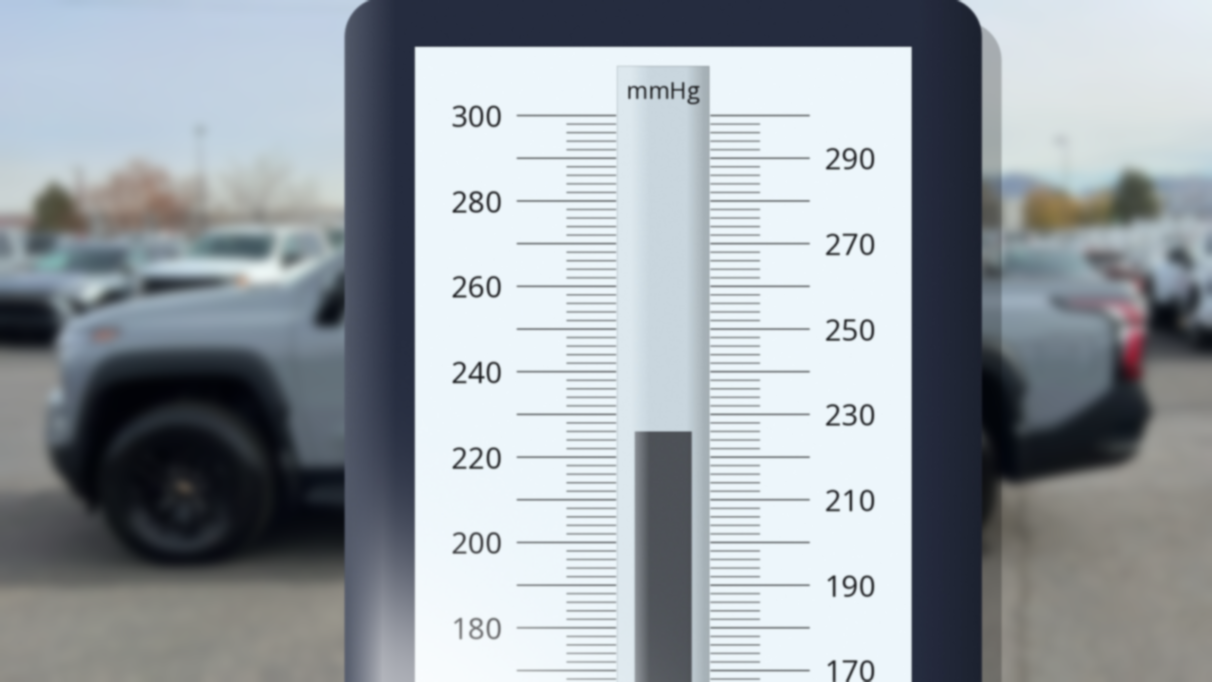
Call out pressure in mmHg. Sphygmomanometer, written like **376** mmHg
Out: **226** mmHg
